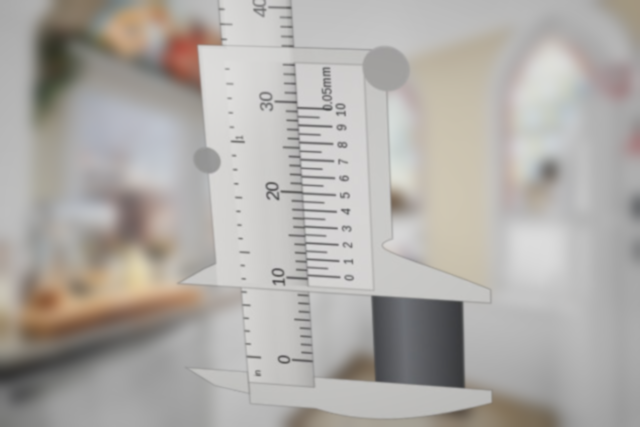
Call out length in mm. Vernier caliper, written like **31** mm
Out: **10.4** mm
